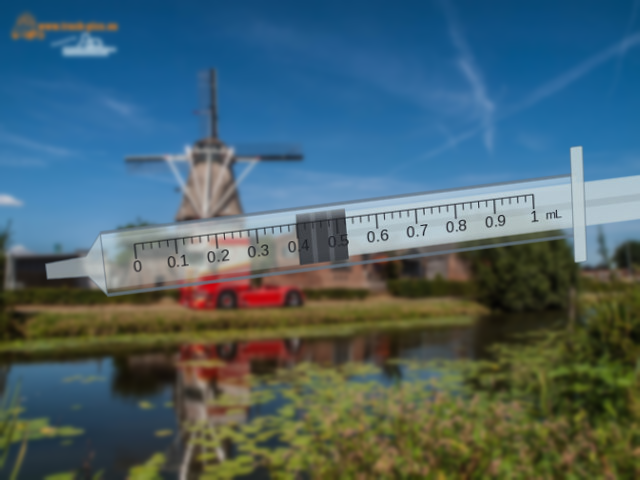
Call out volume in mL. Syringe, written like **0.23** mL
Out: **0.4** mL
